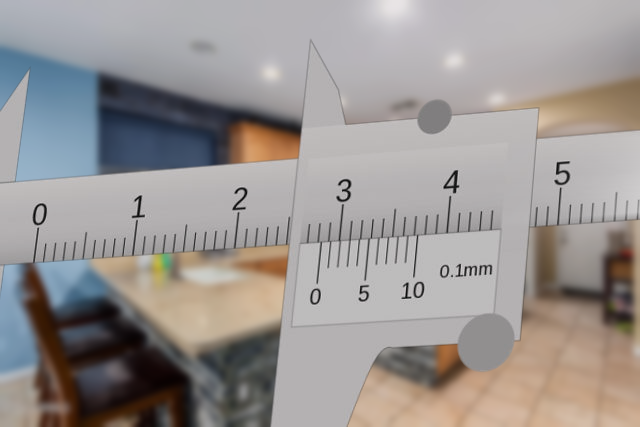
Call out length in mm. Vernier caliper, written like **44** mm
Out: **28.3** mm
